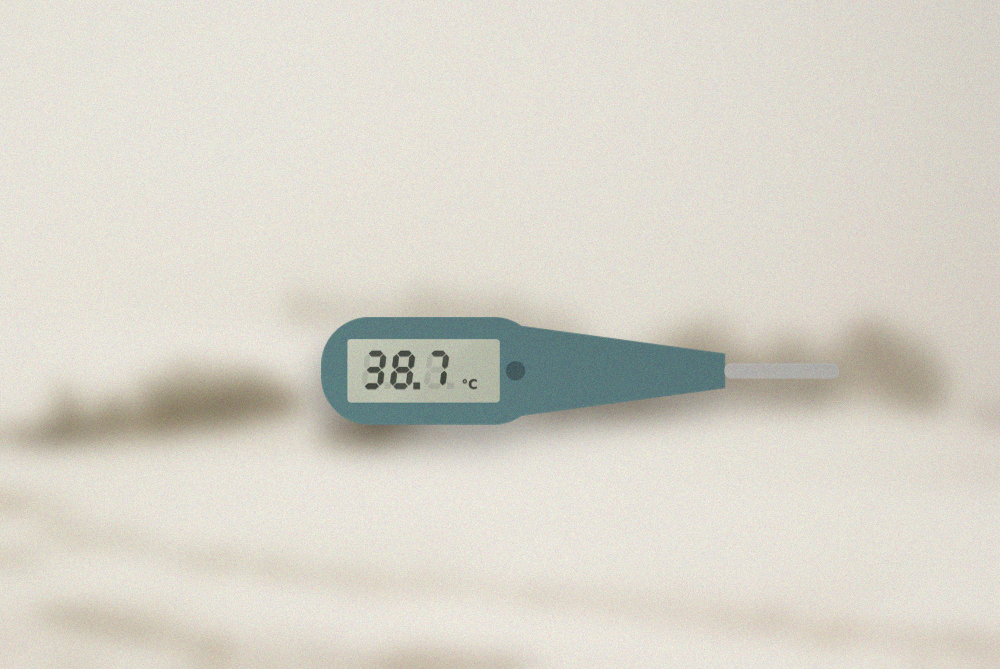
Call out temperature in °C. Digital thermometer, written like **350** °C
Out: **38.7** °C
